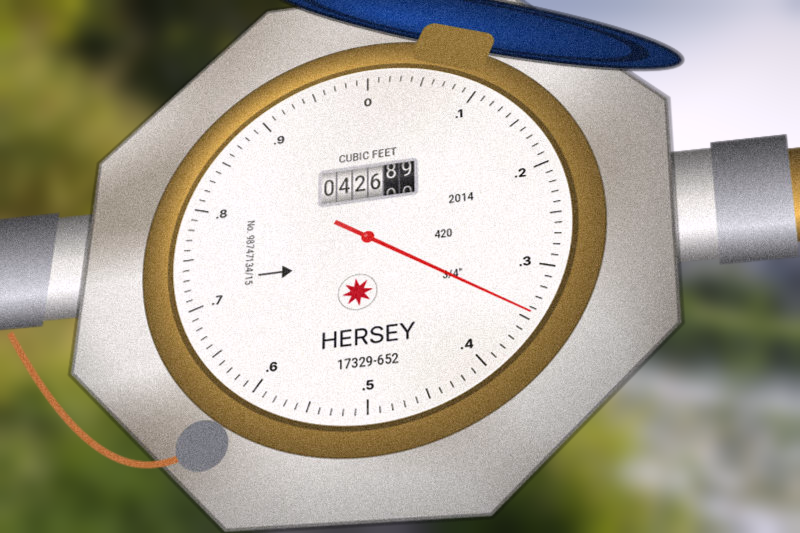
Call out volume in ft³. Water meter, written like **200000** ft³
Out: **42689.34** ft³
